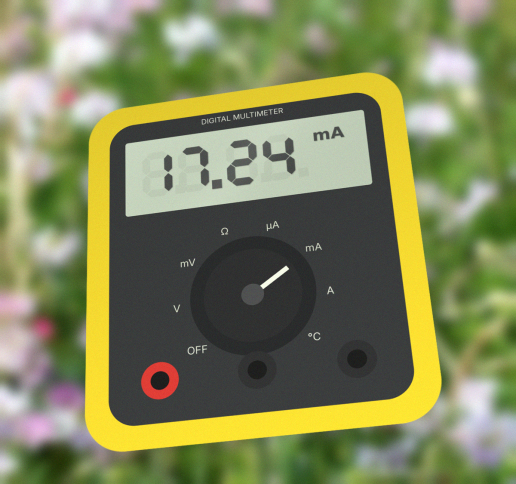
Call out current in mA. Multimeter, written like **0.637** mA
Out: **17.24** mA
